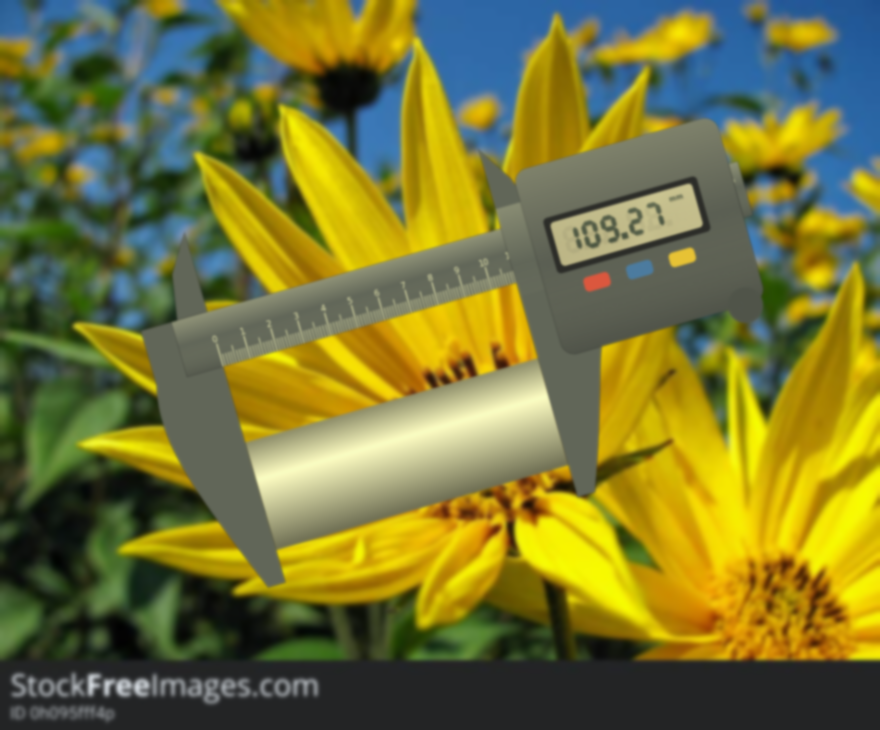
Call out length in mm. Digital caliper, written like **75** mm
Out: **109.27** mm
